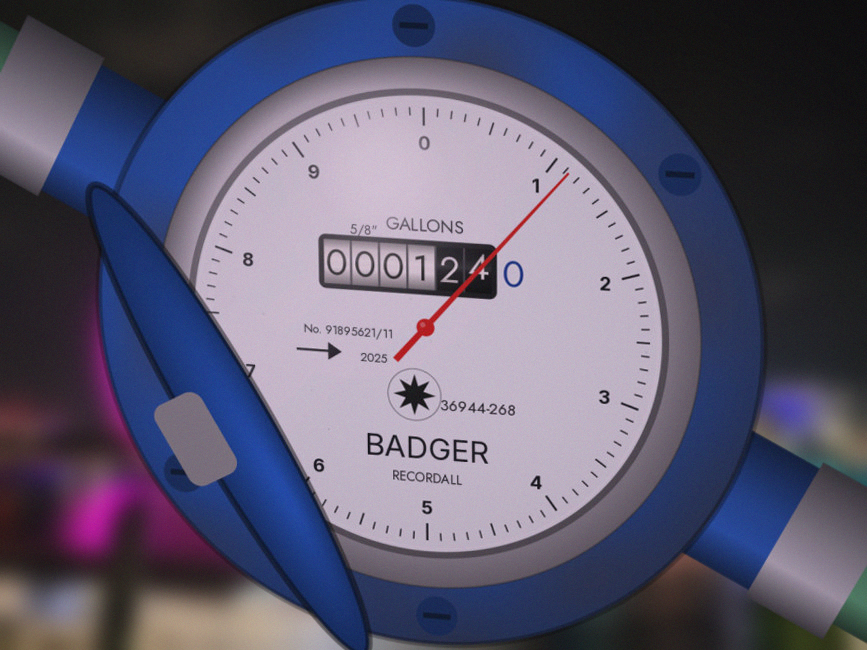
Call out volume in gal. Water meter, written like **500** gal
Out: **1241.1** gal
